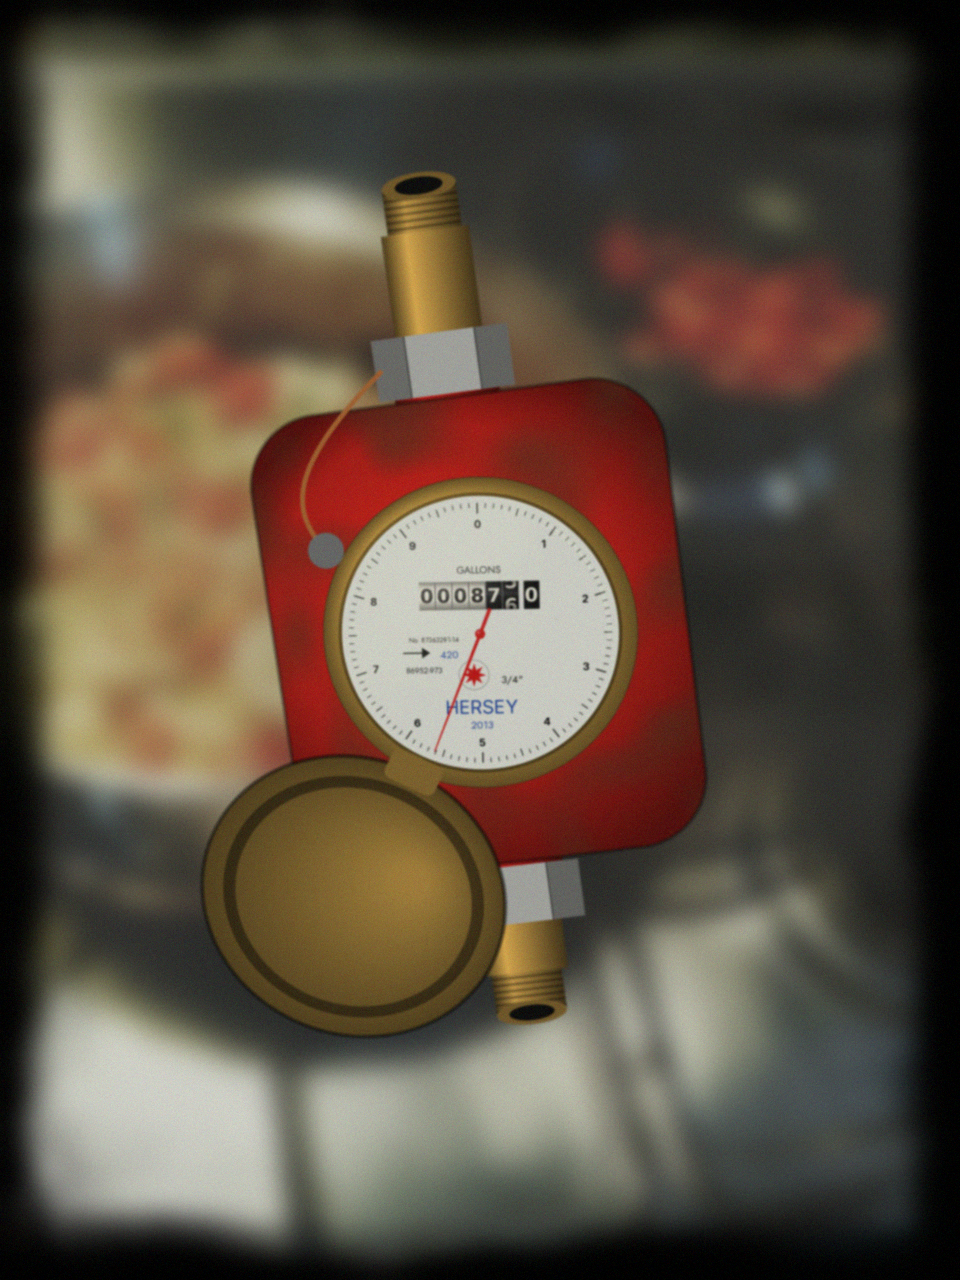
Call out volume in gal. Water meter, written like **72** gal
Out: **8755.6** gal
